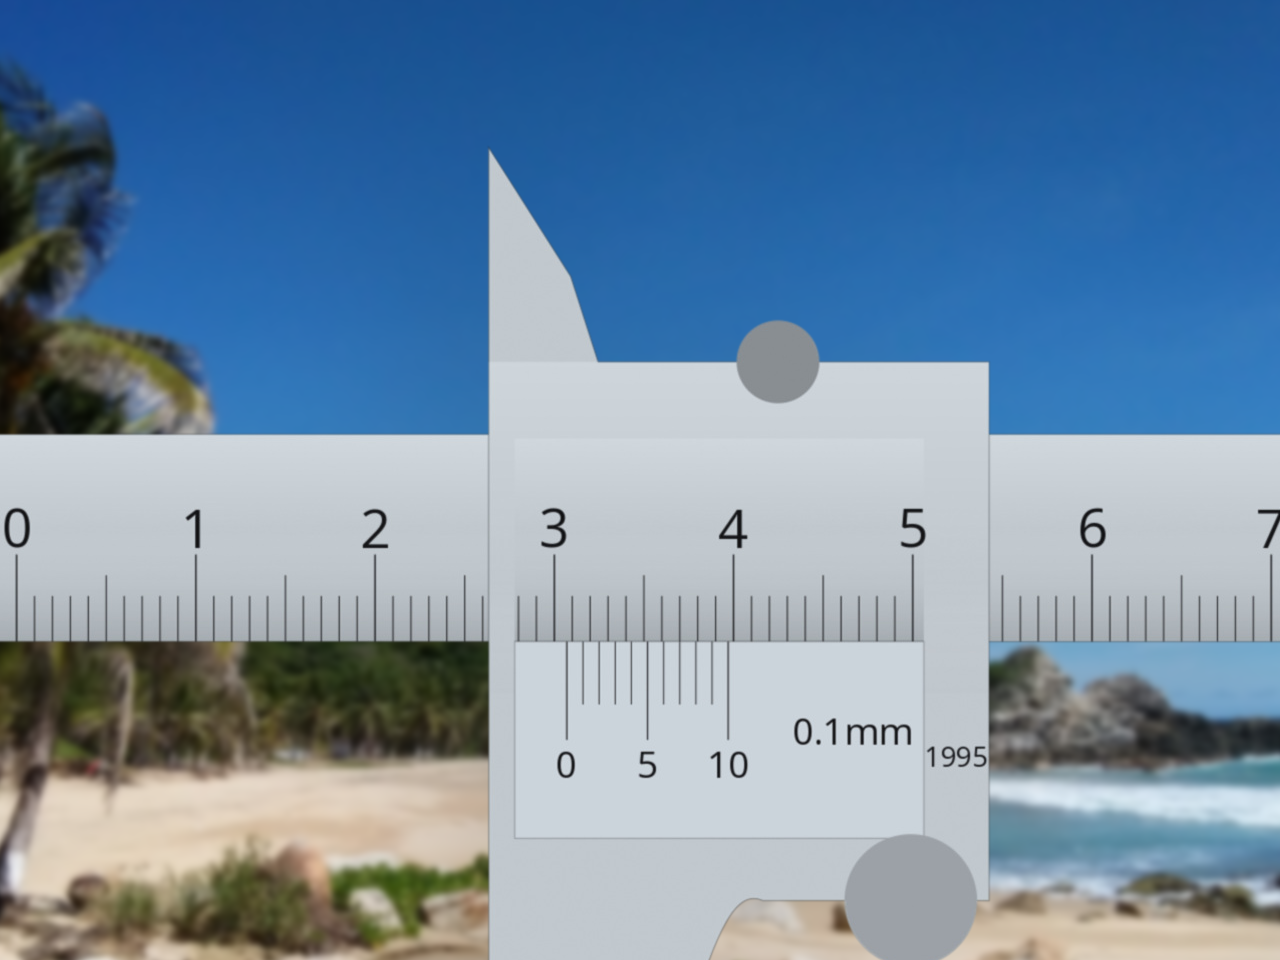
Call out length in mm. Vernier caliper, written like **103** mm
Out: **30.7** mm
